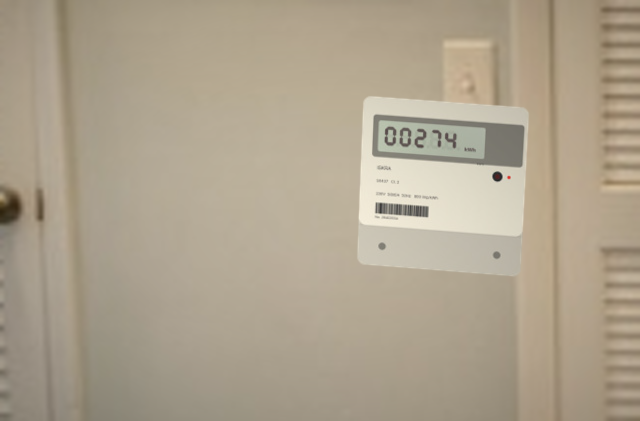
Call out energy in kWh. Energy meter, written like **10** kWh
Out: **274** kWh
